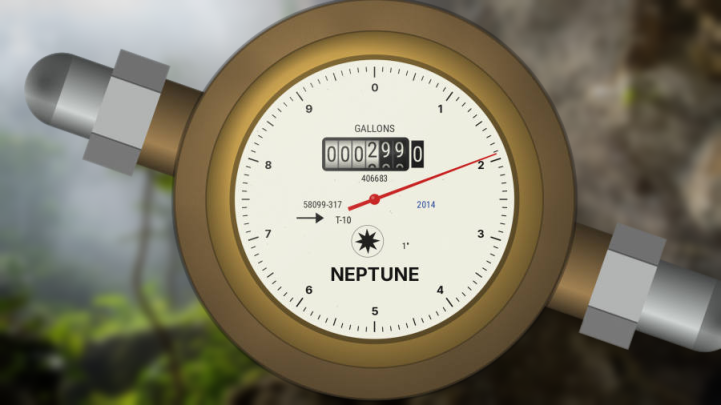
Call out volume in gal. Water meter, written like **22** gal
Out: **2991.9** gal
